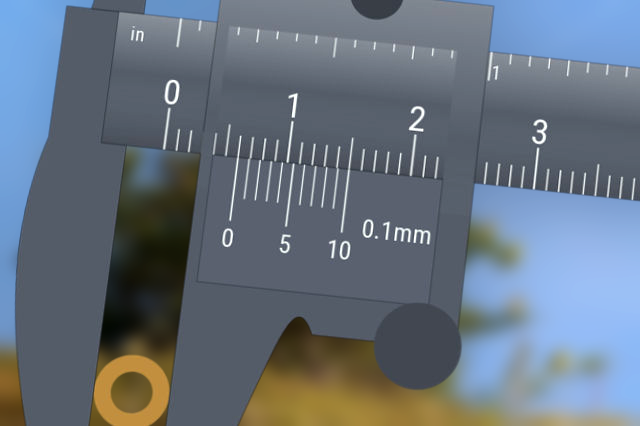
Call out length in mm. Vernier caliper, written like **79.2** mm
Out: **6.0** mm
